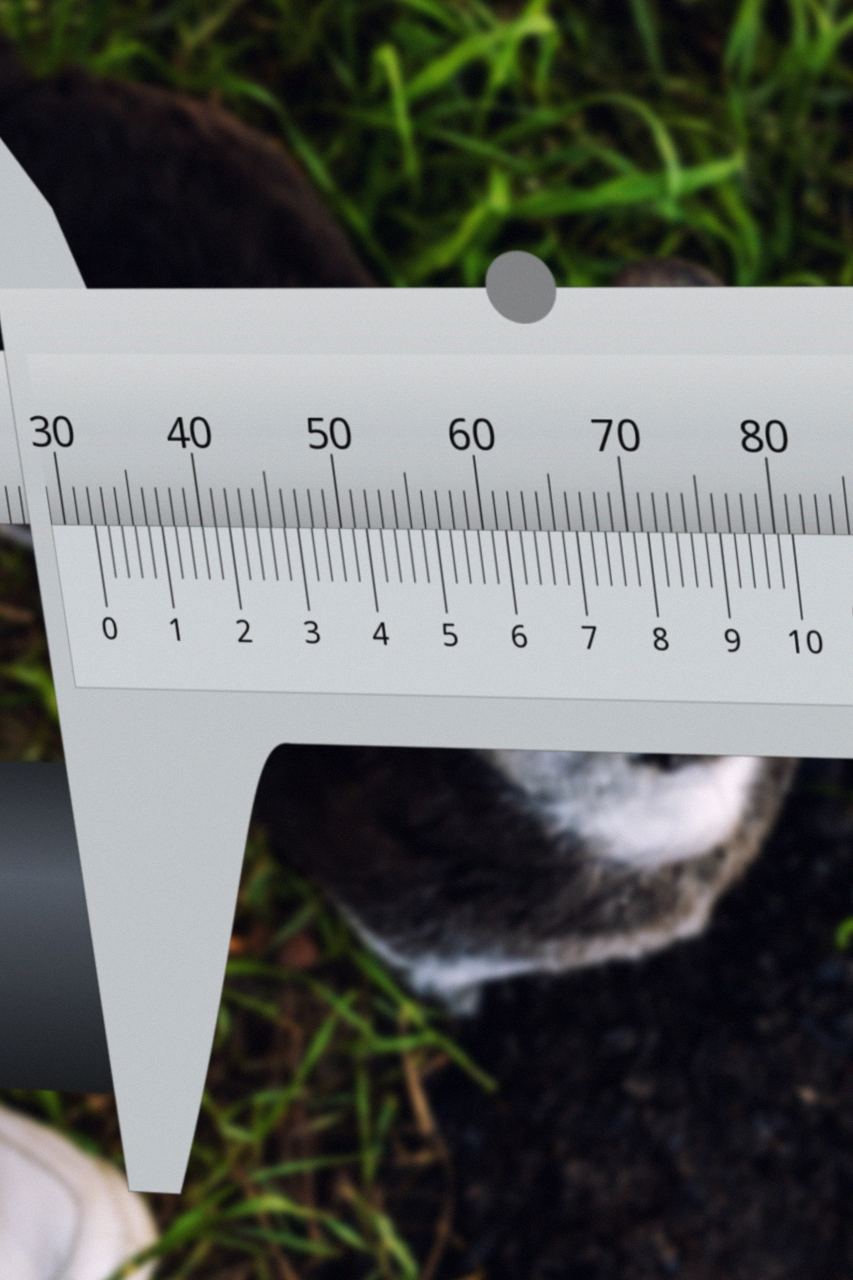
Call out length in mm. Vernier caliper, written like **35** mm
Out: **32.2** mm
